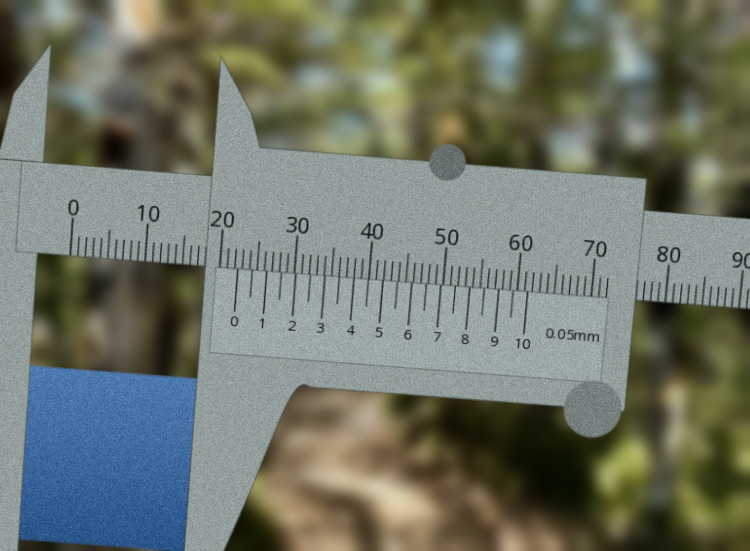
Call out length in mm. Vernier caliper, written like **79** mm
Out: **22.4** mm
